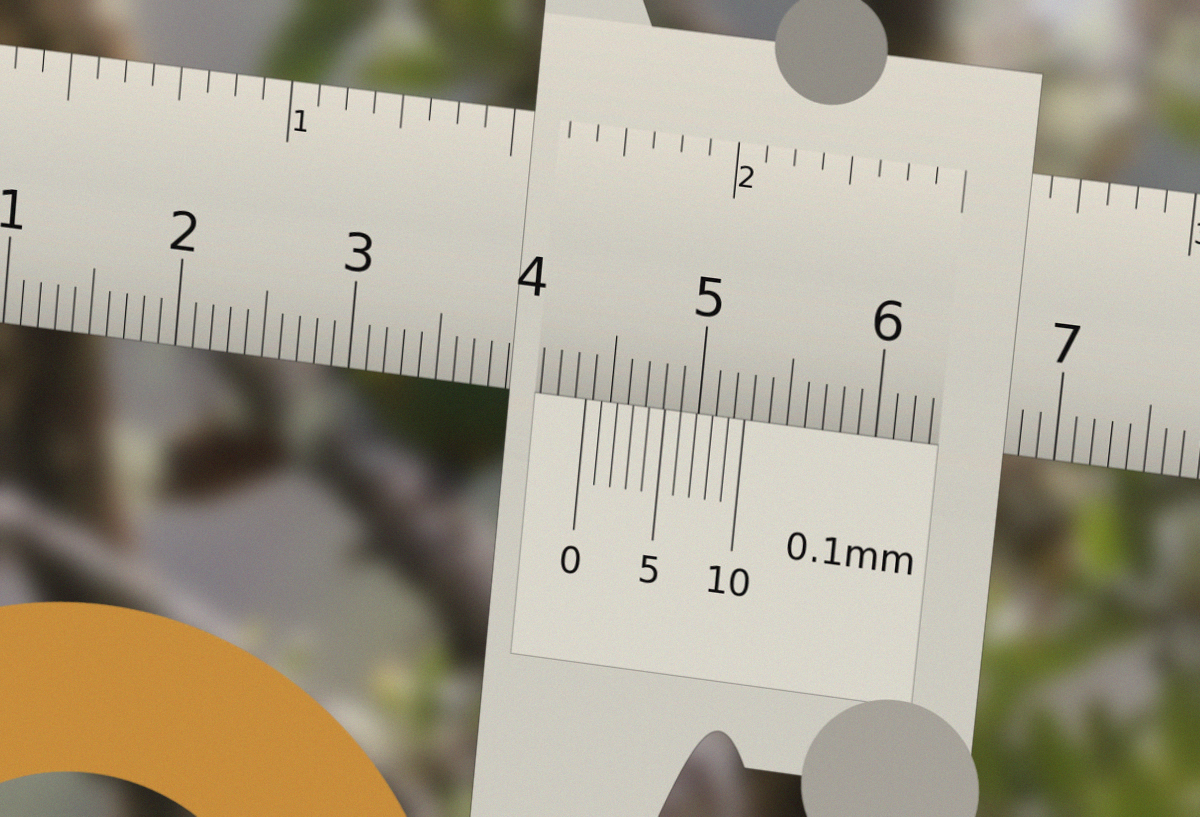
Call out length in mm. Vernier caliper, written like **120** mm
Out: **43.6** mm
